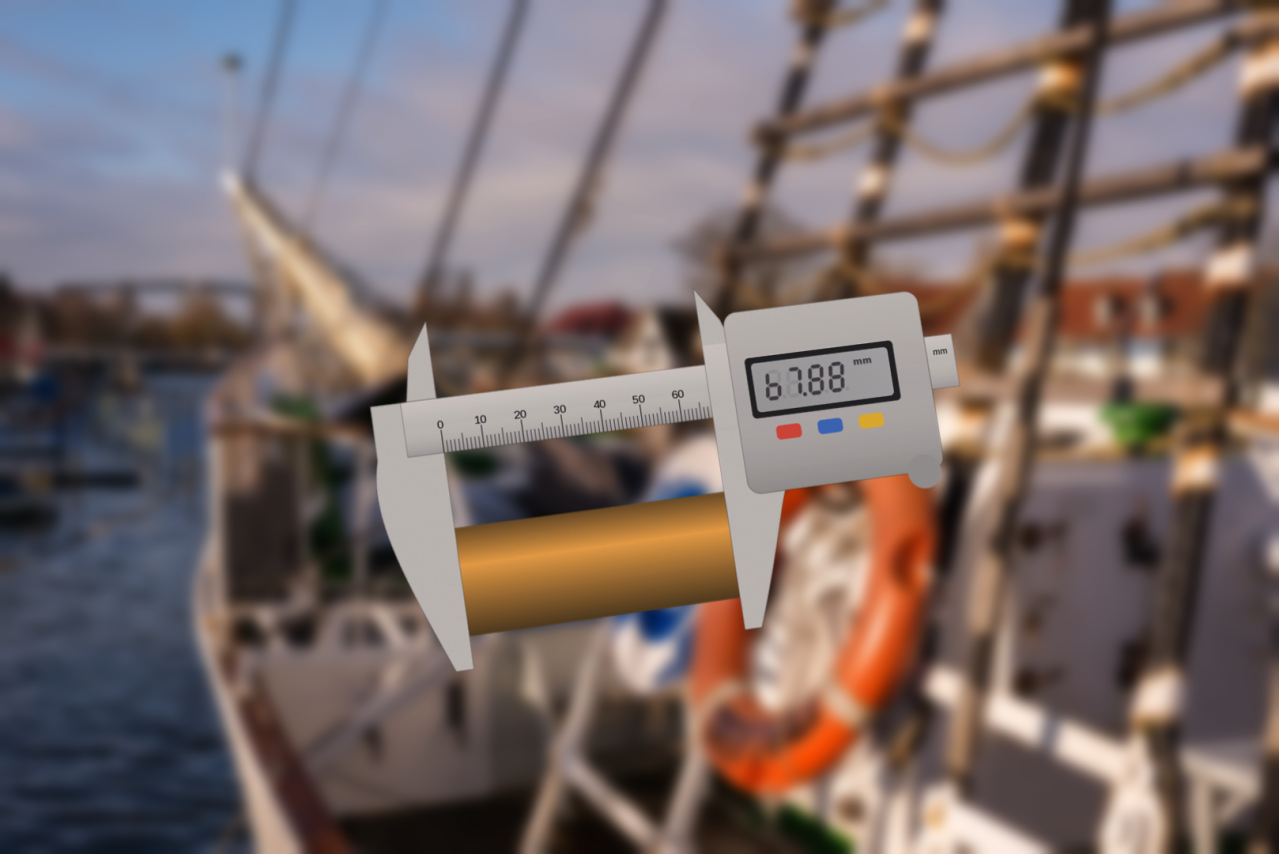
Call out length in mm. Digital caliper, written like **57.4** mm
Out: **67.88** mm
